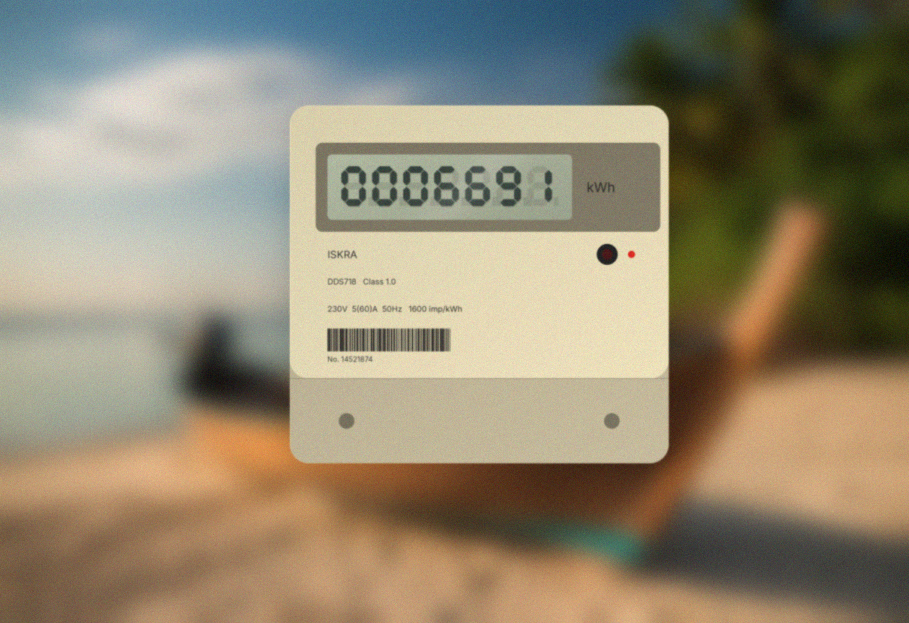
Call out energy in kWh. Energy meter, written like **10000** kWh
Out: **6691** kWh
